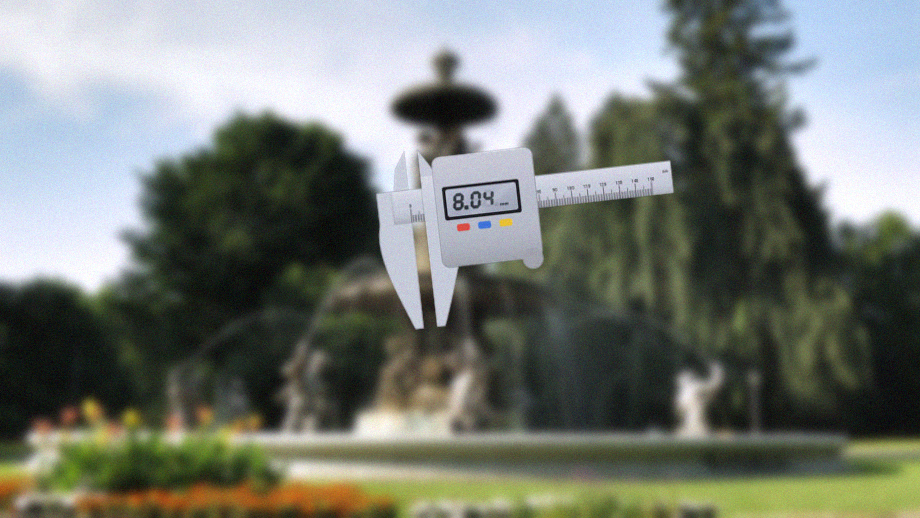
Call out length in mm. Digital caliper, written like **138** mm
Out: **8.04** mm
